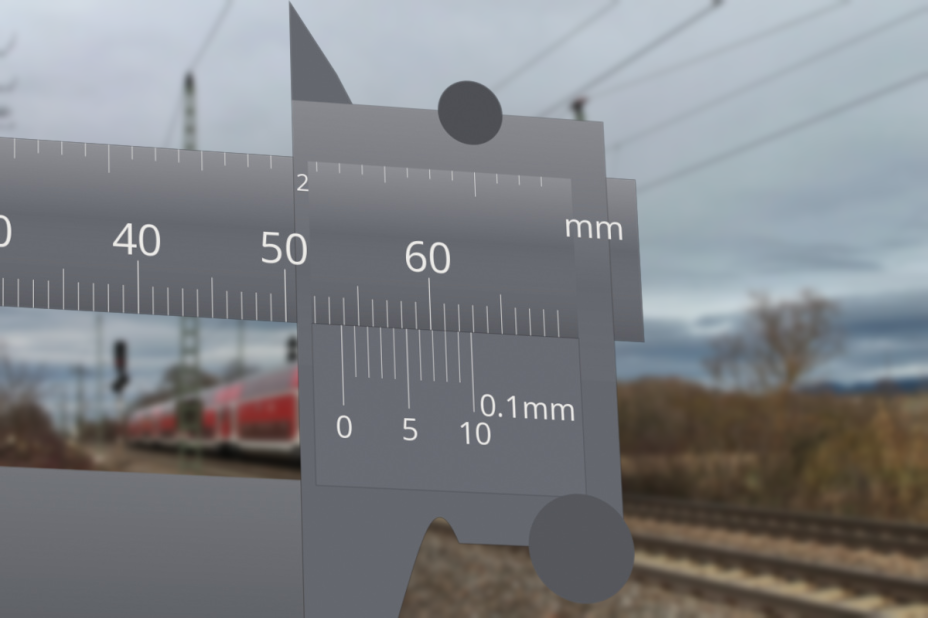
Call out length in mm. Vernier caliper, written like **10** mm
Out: **53.8** mm
